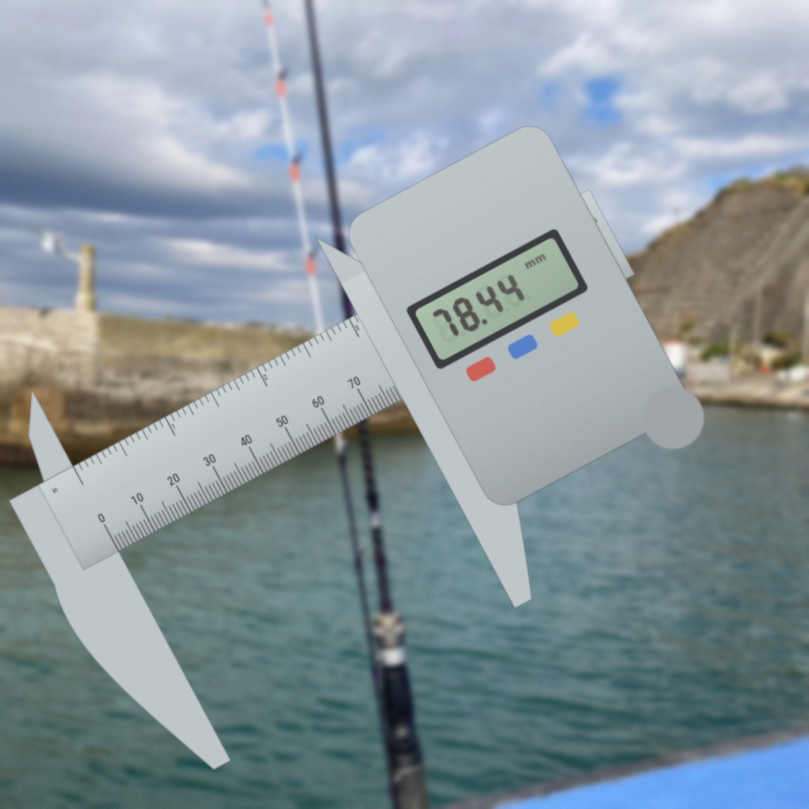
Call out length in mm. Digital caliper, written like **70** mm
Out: **78.44** mm
